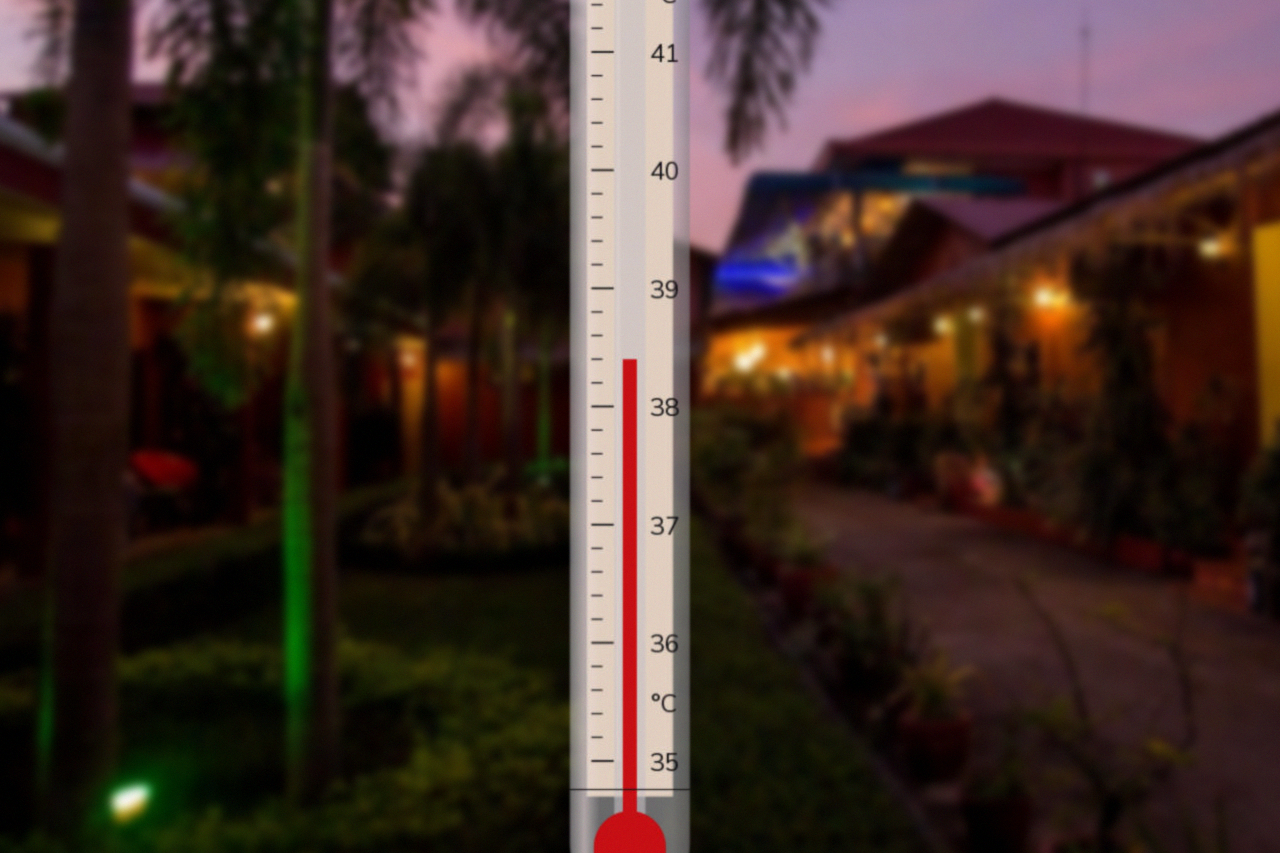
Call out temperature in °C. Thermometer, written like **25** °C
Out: **38.4** °C
